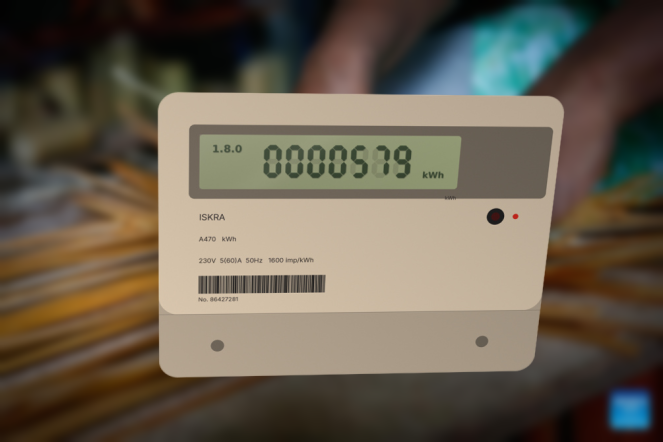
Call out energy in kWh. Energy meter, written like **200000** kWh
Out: **579** kWh
